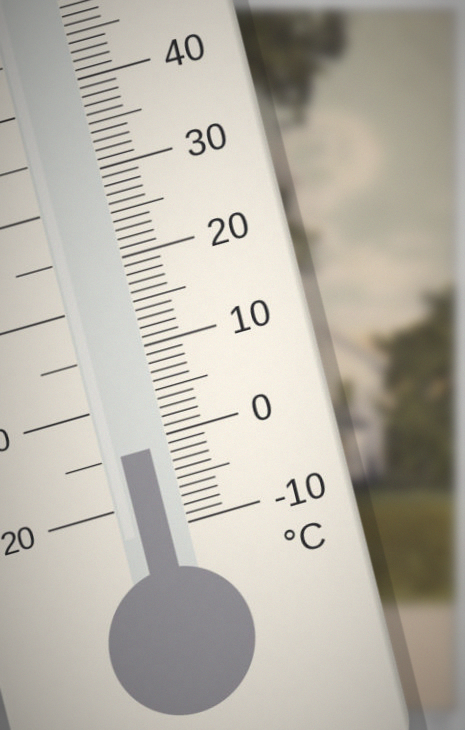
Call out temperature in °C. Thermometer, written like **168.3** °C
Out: **-1** °C
